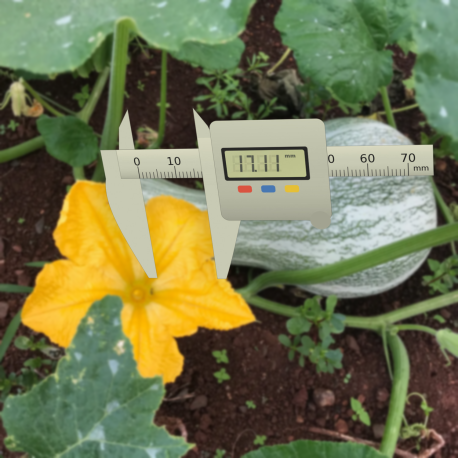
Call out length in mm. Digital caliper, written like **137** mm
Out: **17.11** mm
